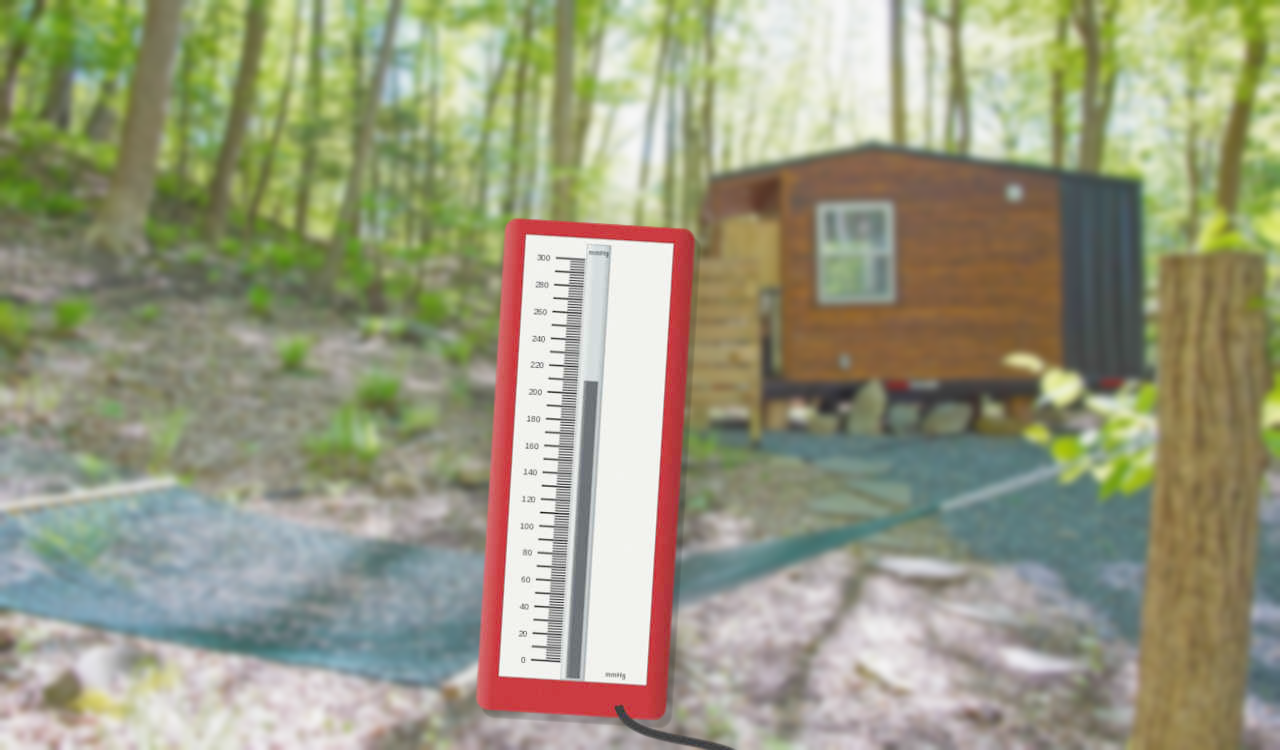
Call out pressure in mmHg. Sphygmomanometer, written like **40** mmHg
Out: **210** mmHg
